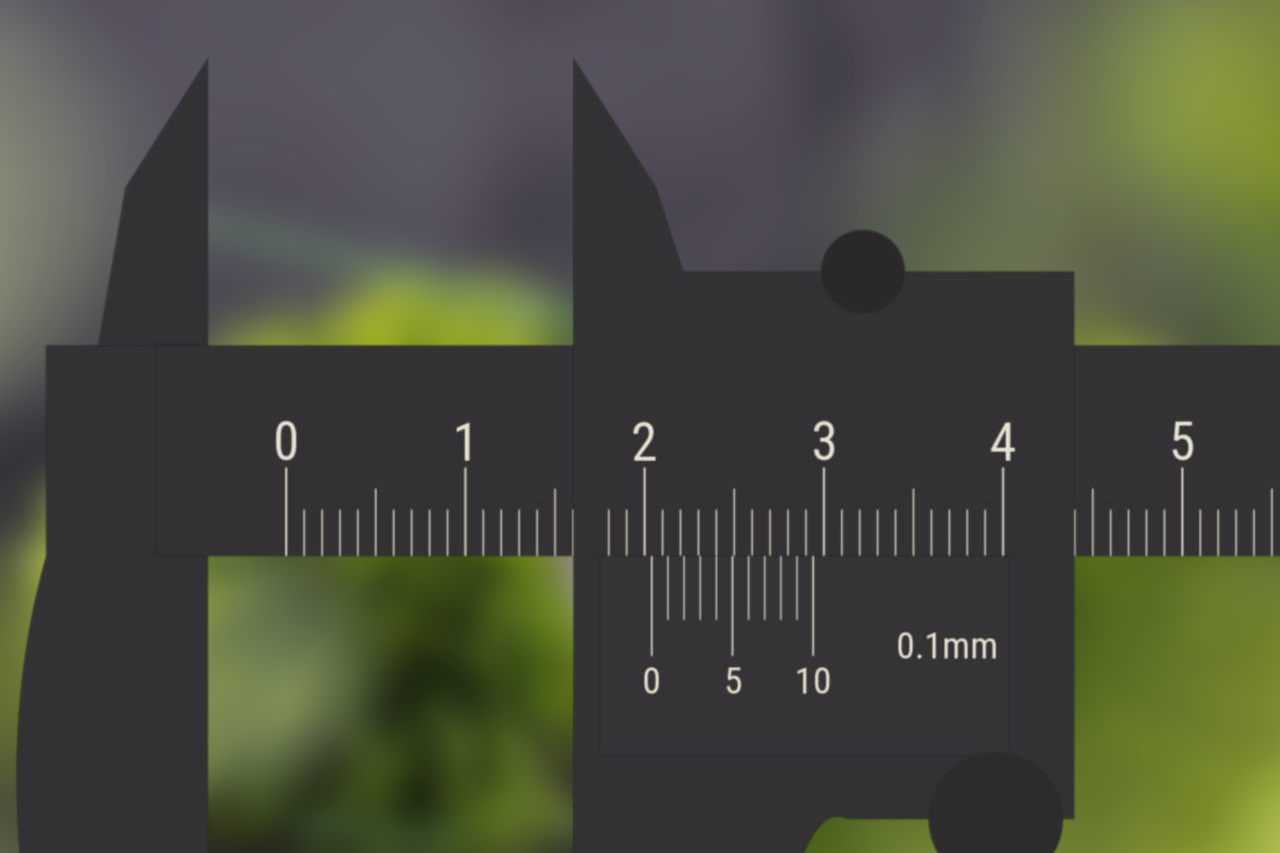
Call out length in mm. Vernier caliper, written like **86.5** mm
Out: **20.4** mm
